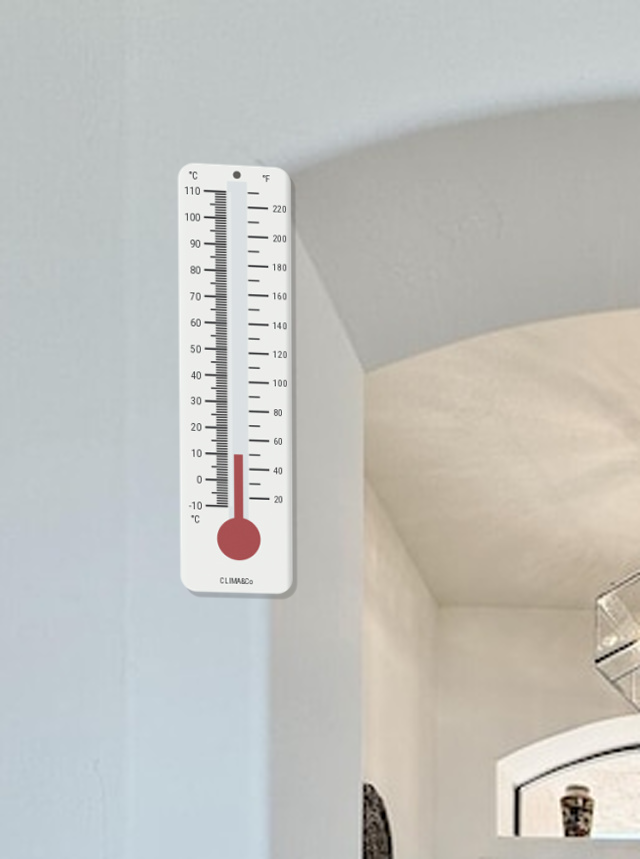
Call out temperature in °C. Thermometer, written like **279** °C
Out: **10** °C
